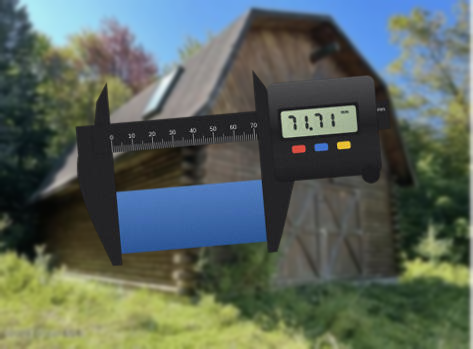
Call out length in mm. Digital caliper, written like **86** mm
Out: **71.71** mm
